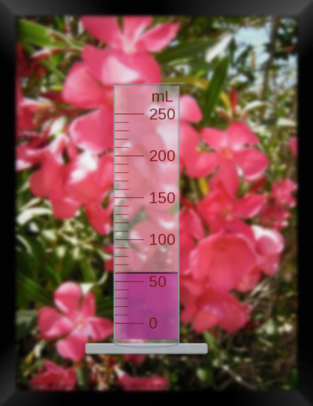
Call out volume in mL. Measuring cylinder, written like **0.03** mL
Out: **60** mL
